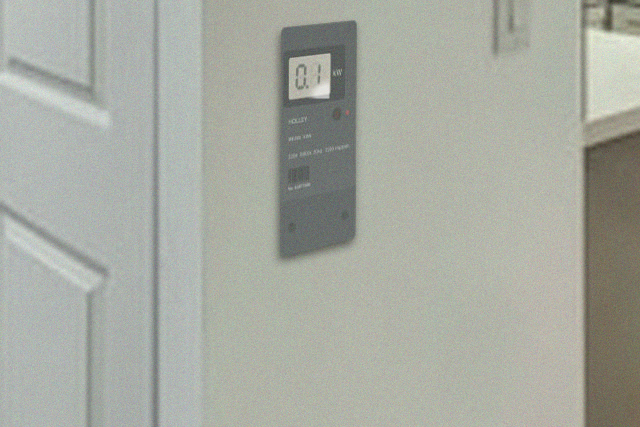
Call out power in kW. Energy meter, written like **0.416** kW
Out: **0.1** kW
